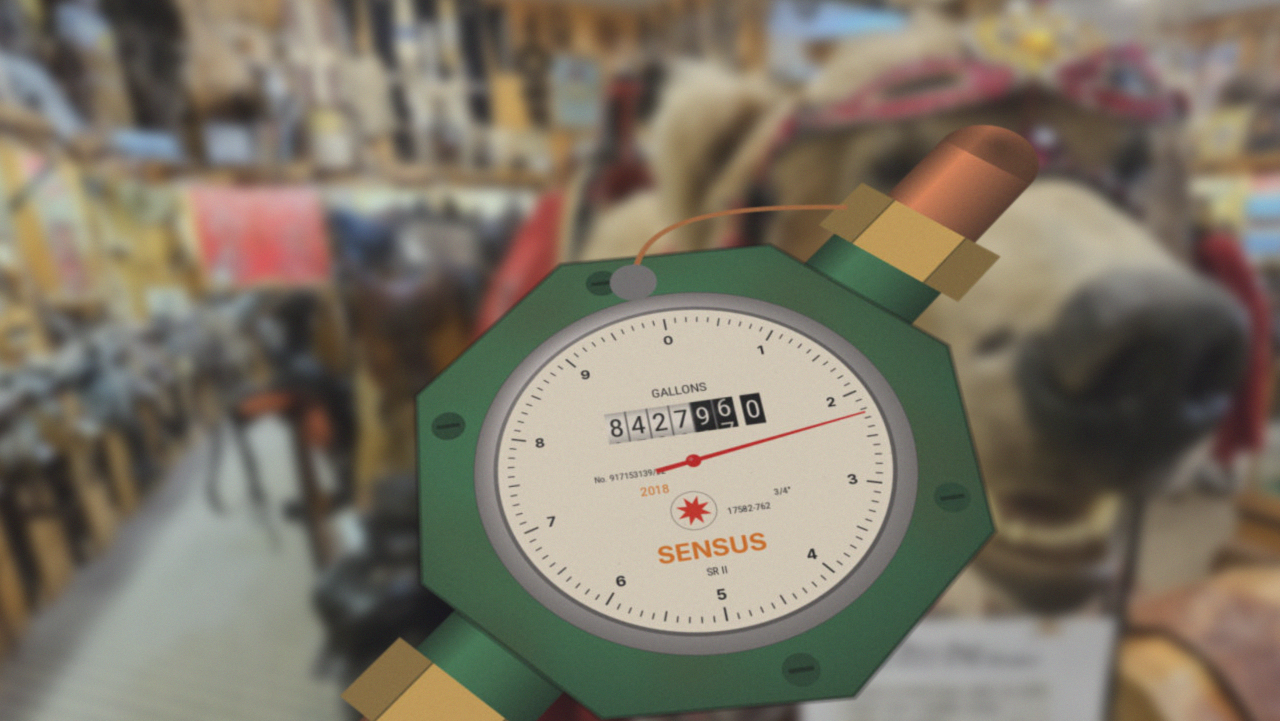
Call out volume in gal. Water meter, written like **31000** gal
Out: **8427962.2** gal
